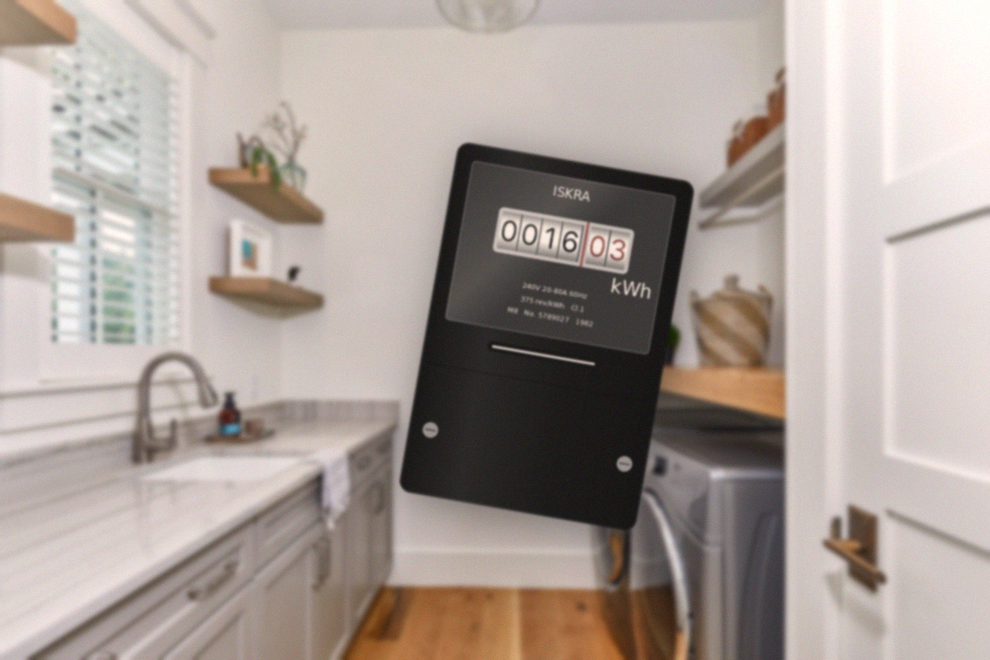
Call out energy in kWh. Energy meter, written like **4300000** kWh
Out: **16.03** kWh
